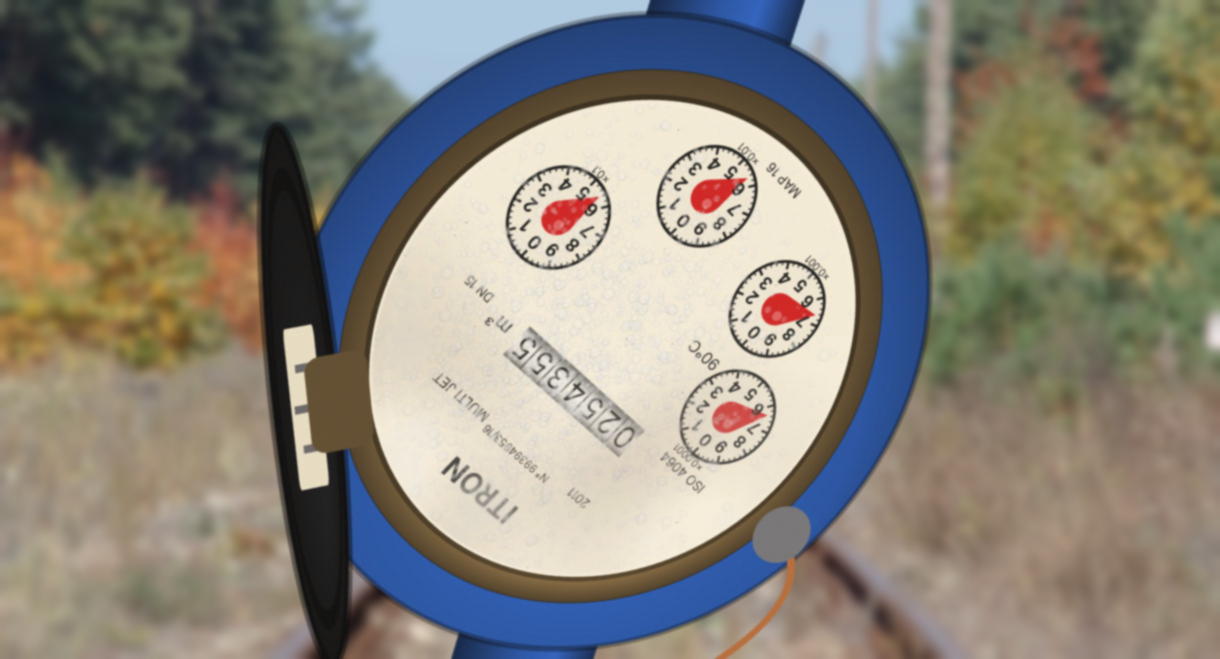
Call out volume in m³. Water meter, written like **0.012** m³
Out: **254355.5566** m³
